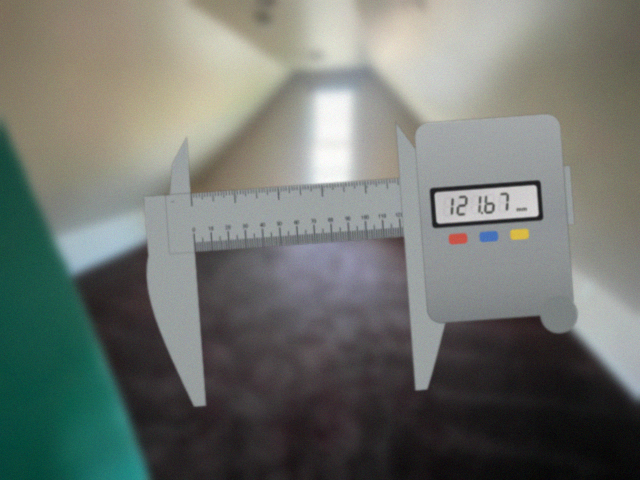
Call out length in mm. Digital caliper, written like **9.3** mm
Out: **121.67** mm
